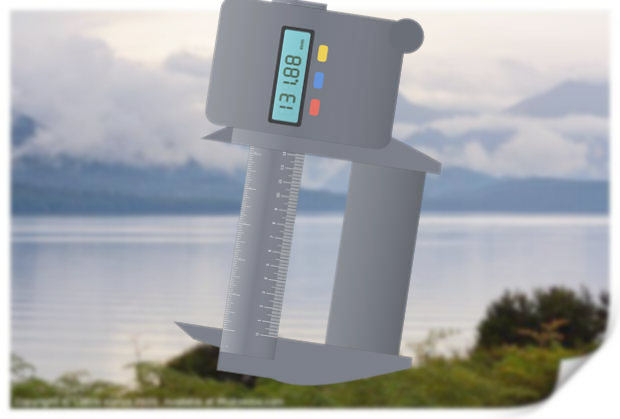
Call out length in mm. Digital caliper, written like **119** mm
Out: **131.88** mm
